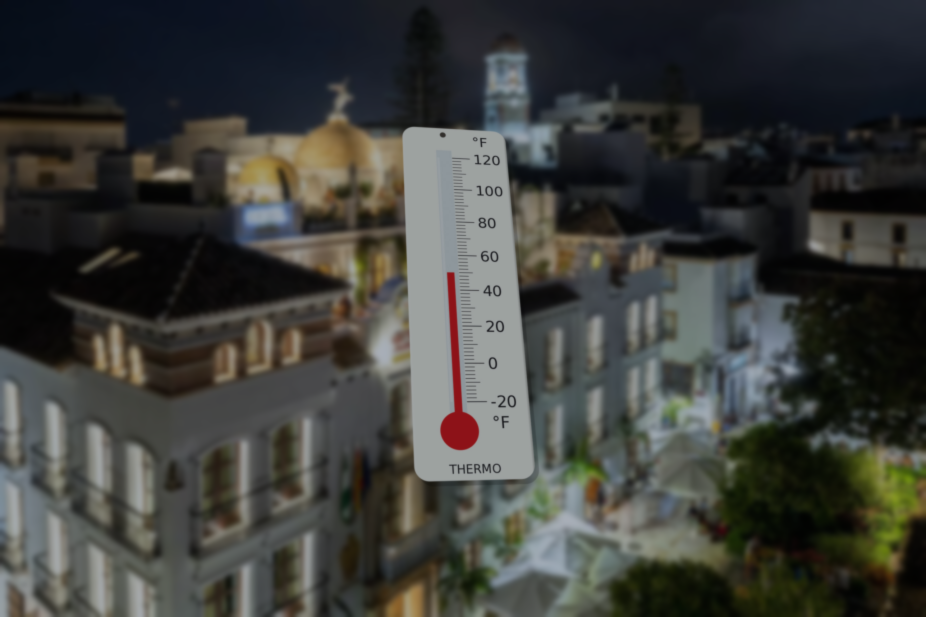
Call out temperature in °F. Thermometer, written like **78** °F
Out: **50** °F
